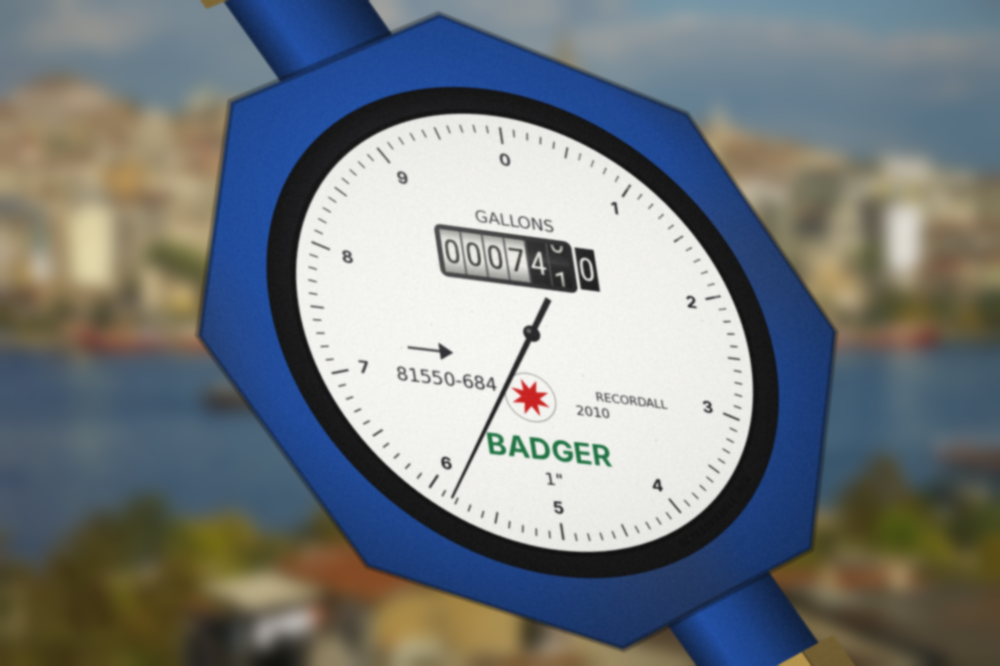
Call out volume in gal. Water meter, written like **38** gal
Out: **7405.8** gal
